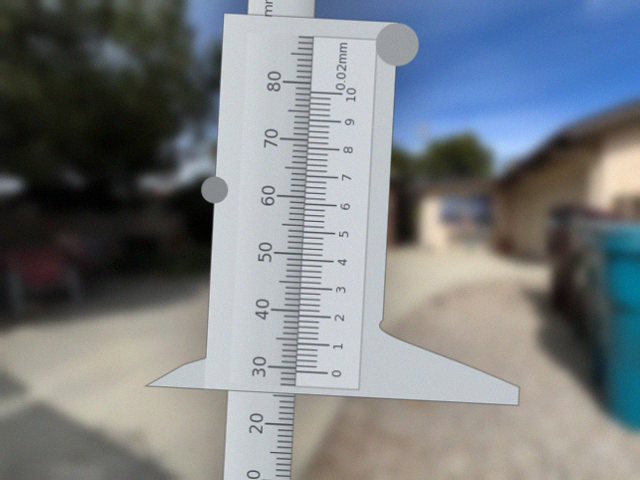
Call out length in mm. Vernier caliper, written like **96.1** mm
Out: **29.4** mm
